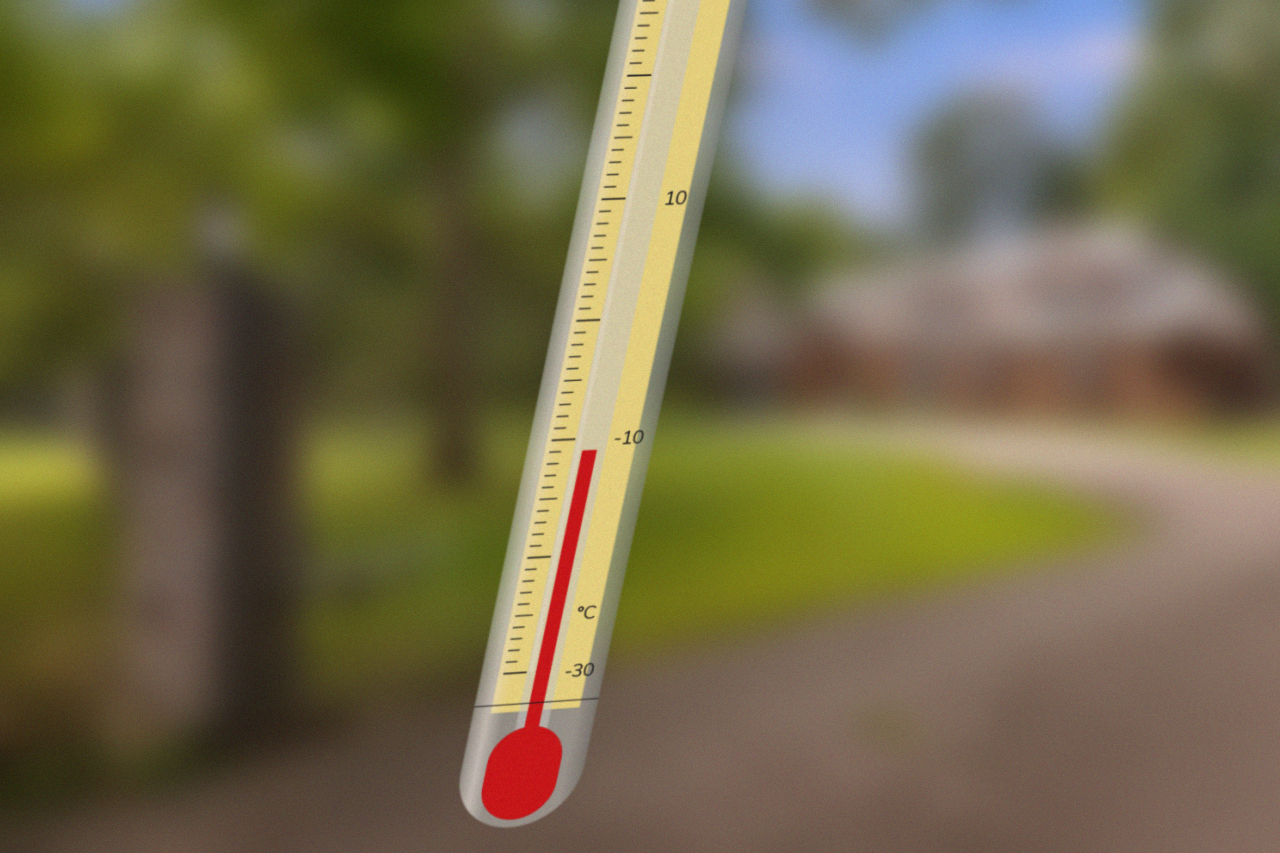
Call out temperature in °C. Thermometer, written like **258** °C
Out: **-11** °C
